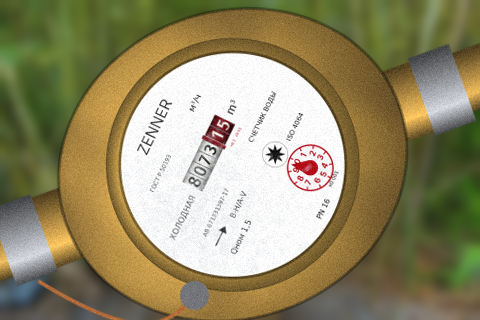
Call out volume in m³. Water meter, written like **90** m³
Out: **8073.149** m³
